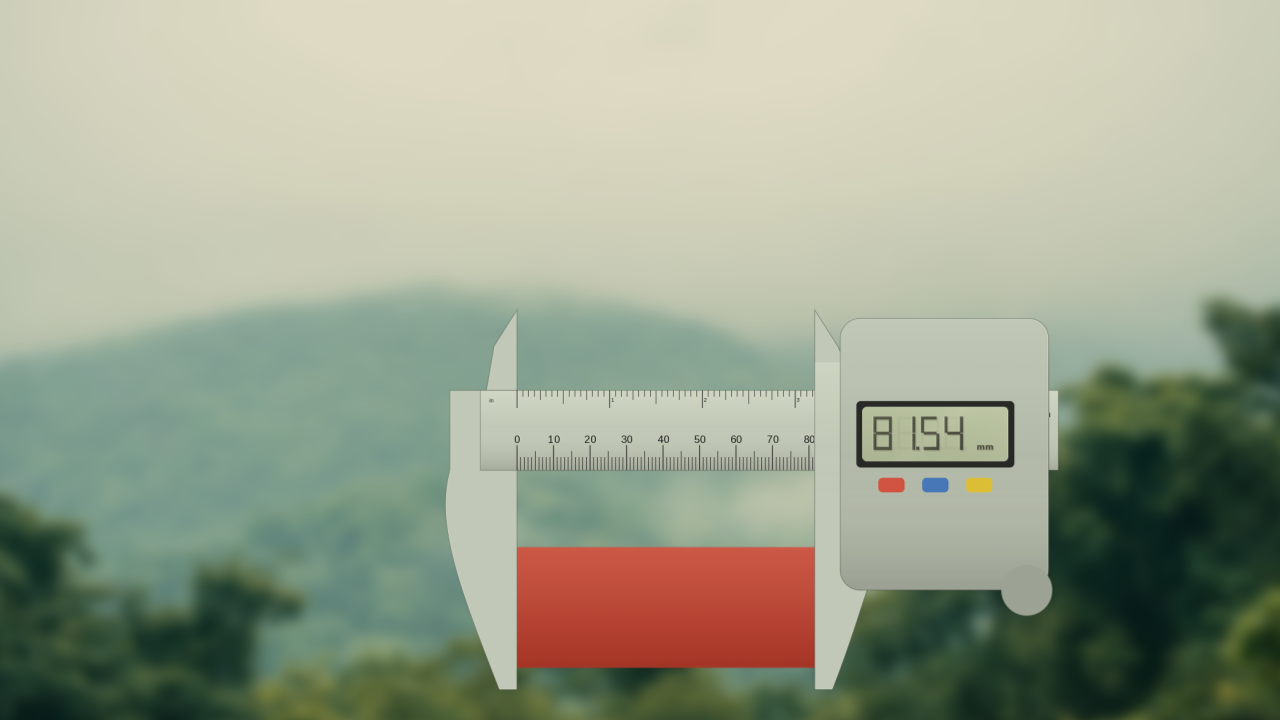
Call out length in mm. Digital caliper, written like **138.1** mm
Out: **81.54** mm
